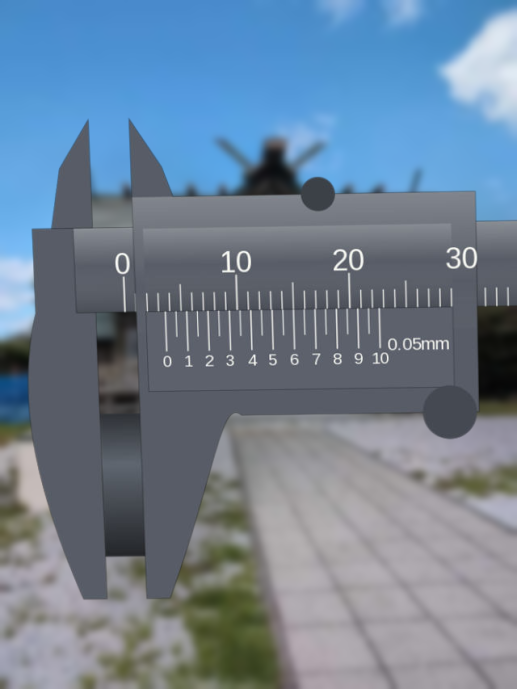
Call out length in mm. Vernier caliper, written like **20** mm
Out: **3.6** mm
